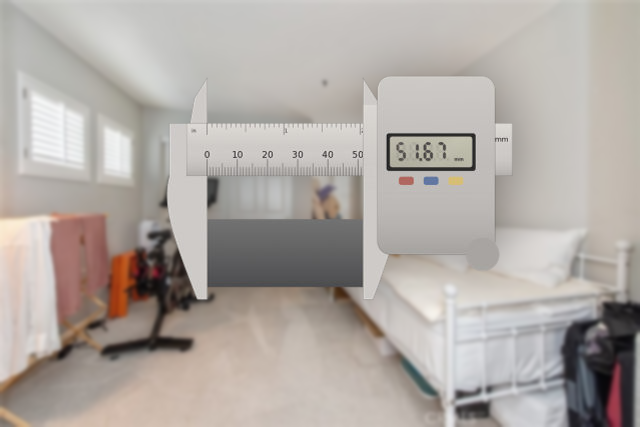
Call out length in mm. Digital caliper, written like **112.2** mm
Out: **51.67** mm
